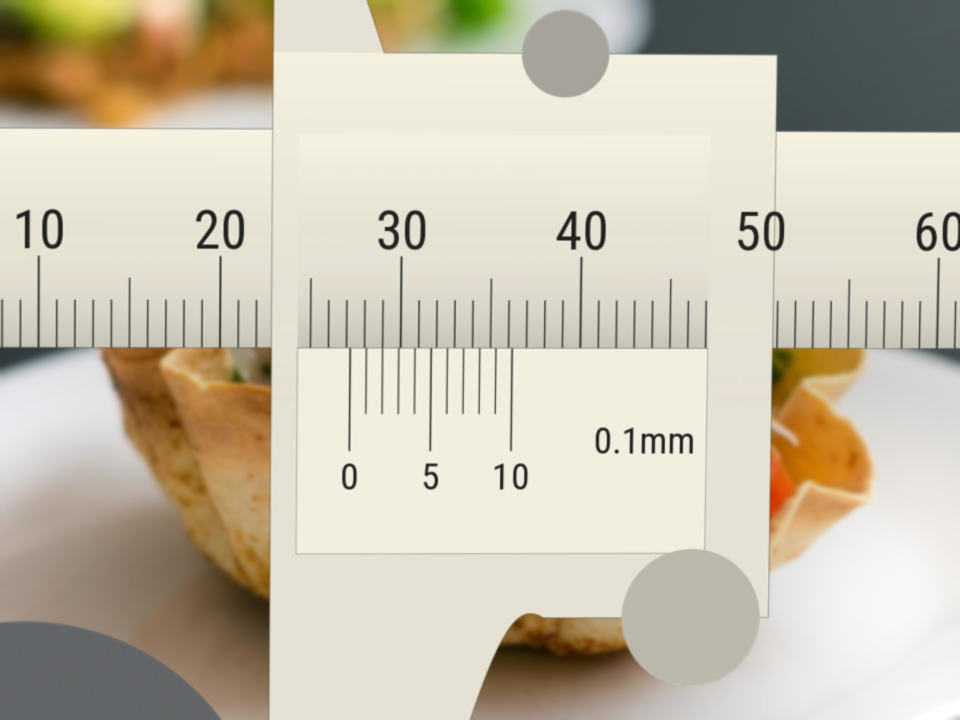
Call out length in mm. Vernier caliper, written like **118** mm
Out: **27.2** mm
